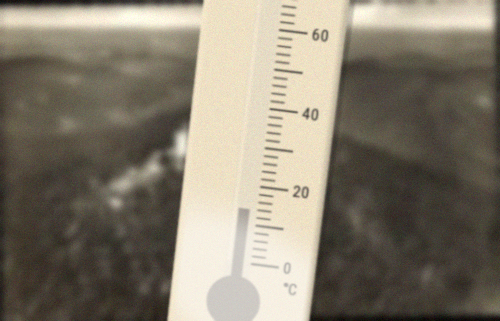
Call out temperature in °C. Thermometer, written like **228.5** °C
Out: **14** °C
